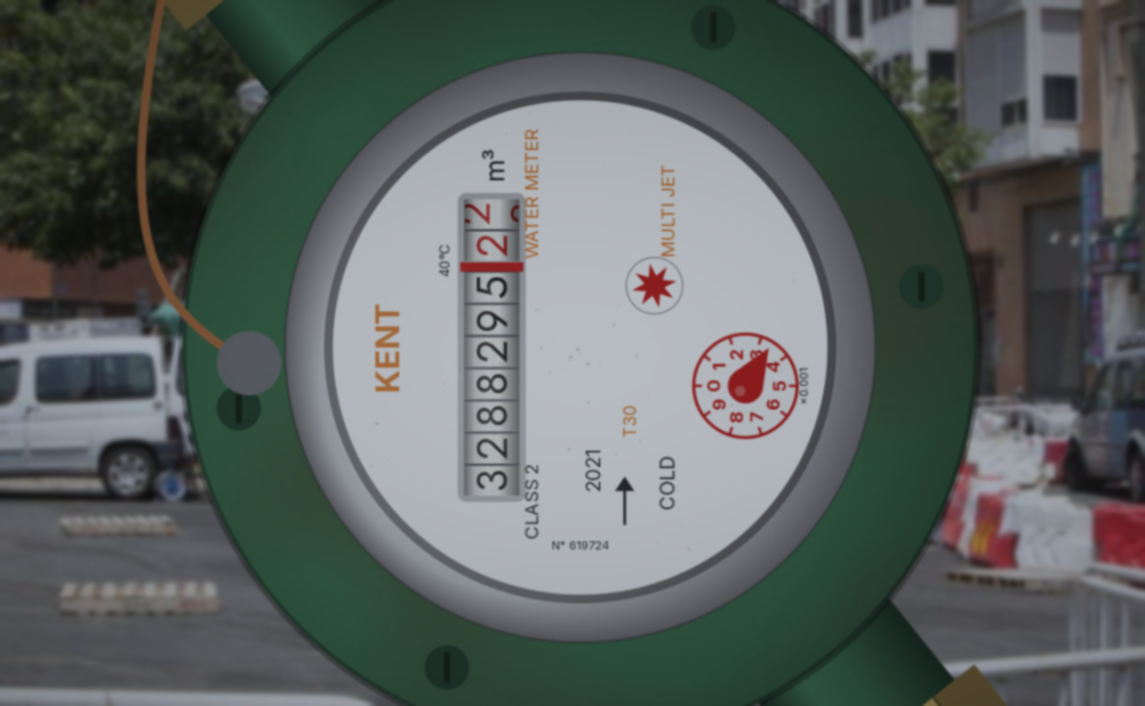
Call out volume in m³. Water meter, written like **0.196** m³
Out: **3288295.223** m³
